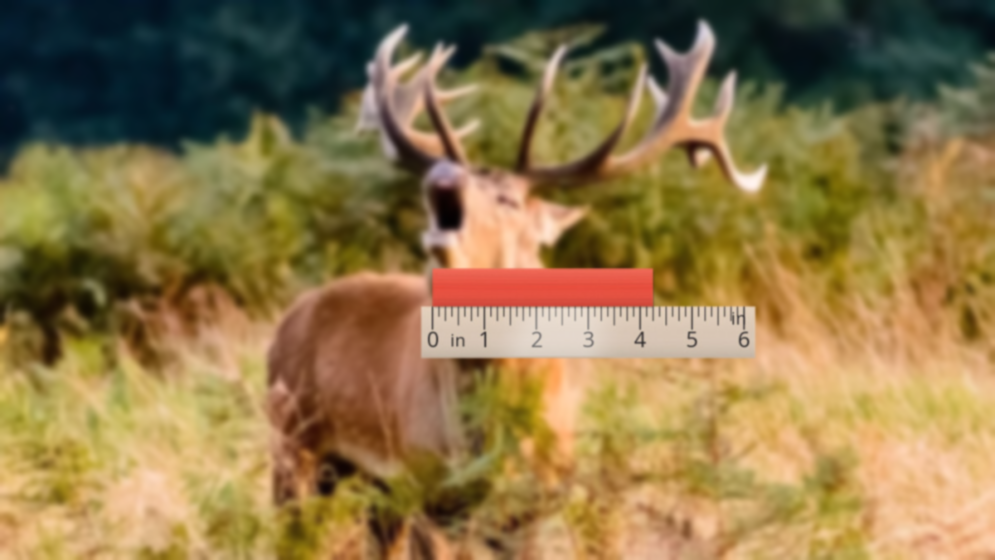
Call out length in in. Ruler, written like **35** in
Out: **4.25** in
